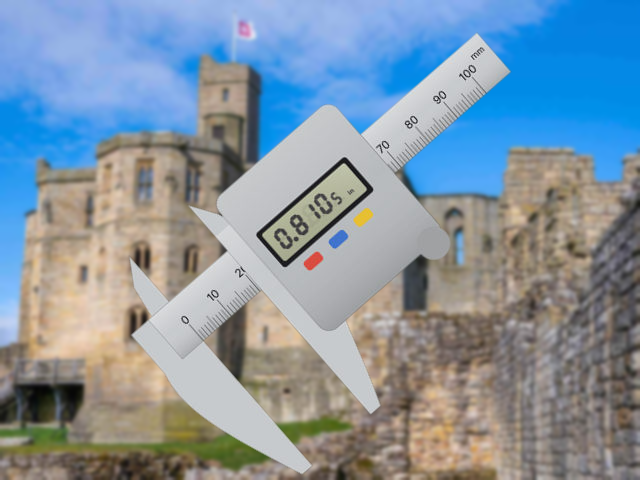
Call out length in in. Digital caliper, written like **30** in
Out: **0.8105** in
